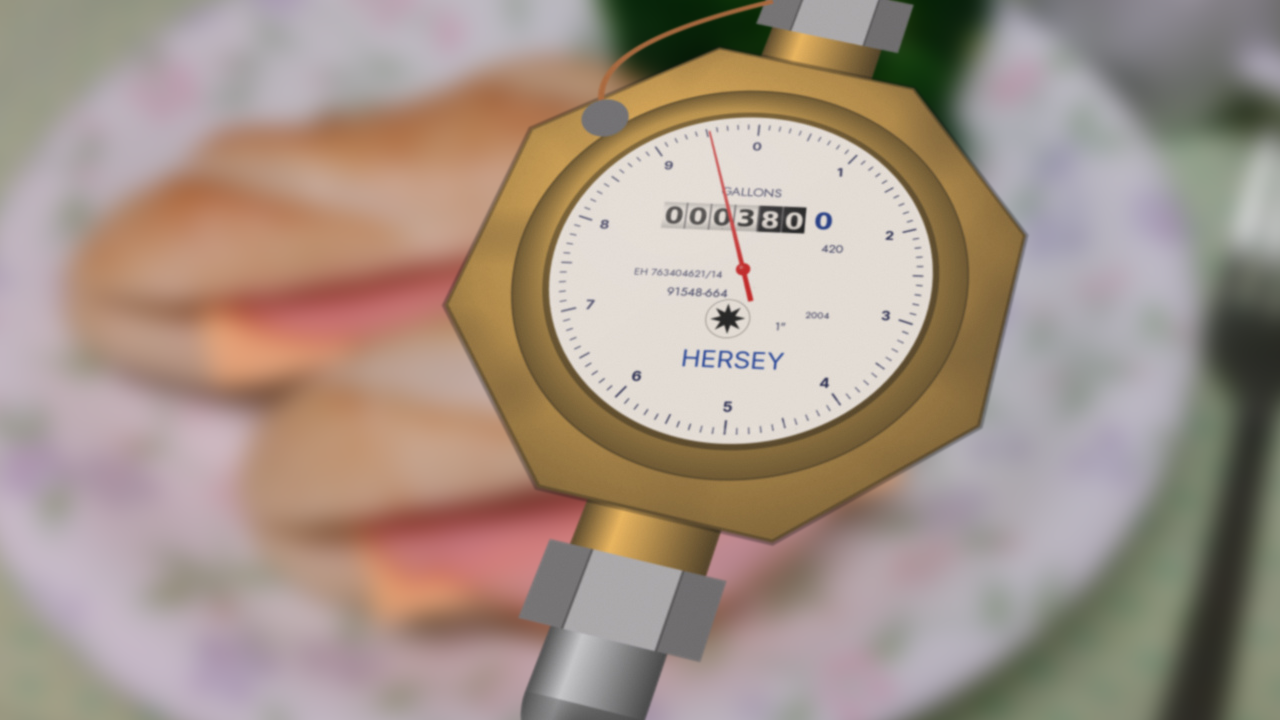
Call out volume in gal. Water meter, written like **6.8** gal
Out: **3799.5** gal
